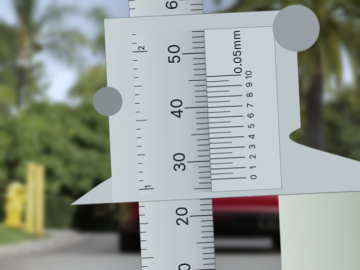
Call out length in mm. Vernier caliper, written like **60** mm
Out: **26.6** mm
